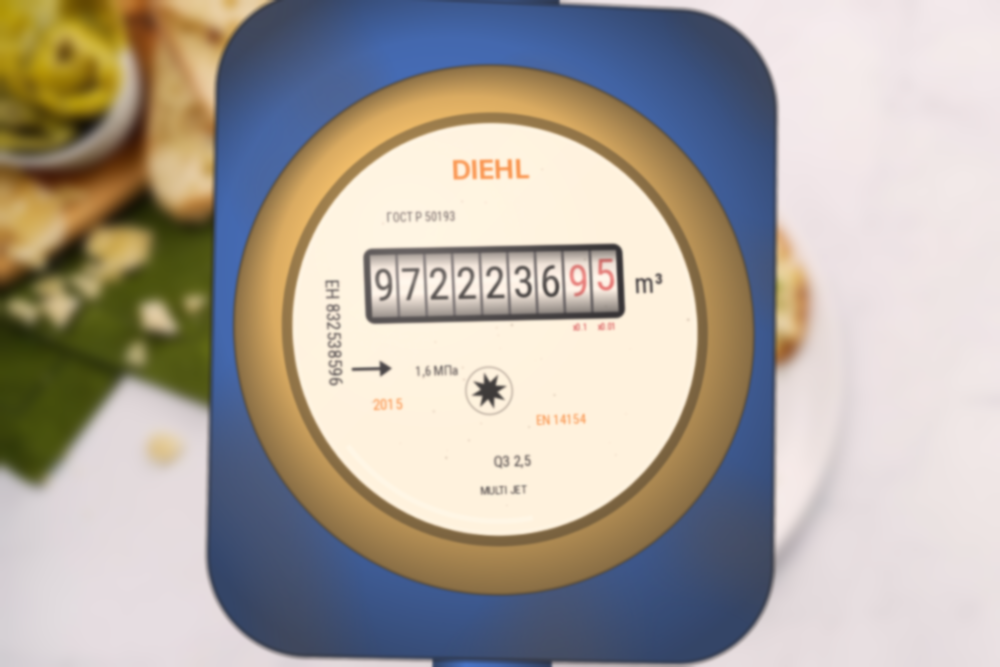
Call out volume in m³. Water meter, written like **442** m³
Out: **9722236.95** m³
